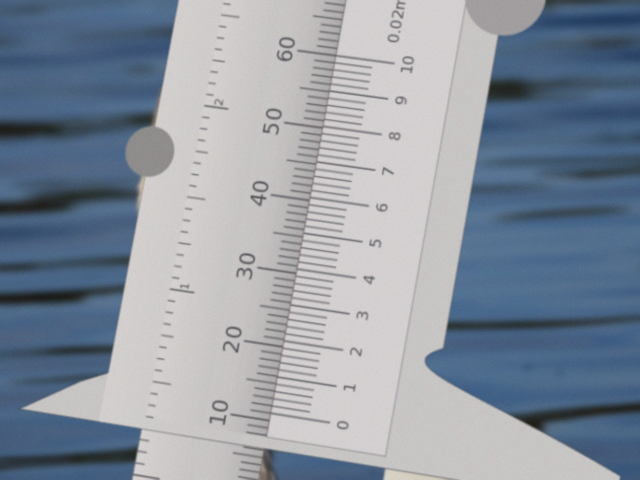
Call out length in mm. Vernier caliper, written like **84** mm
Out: **11.0** mm
